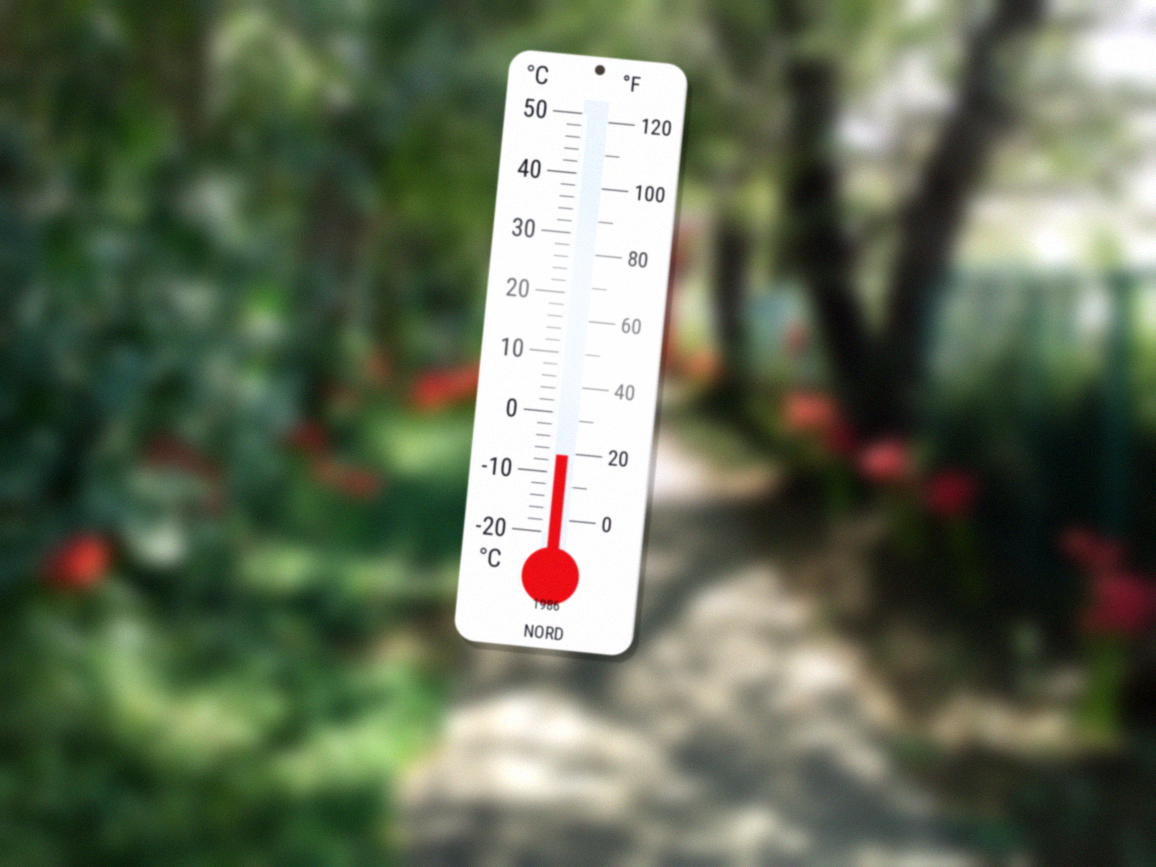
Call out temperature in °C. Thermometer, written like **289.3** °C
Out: **-7** °C
